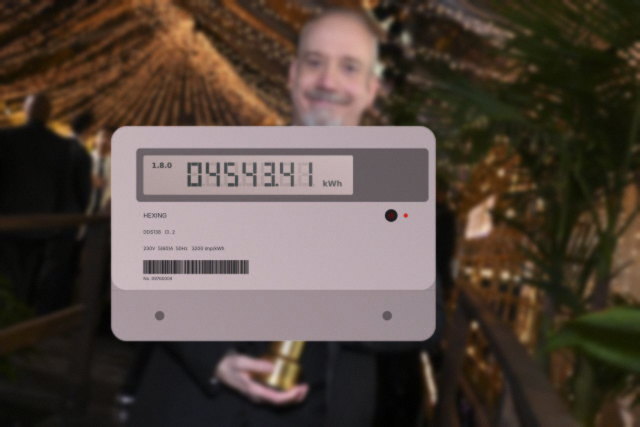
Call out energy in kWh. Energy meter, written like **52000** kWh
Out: **4543.41** kWh
